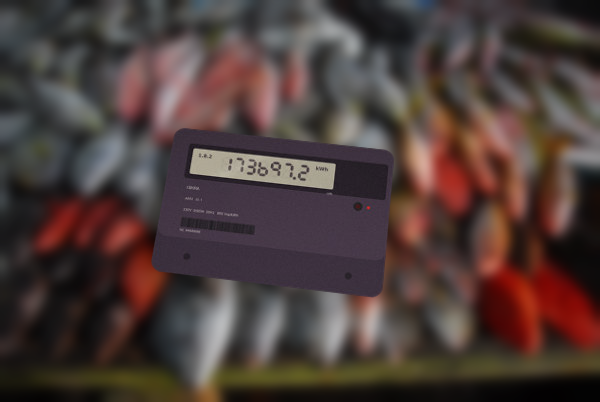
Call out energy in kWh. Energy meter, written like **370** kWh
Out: **173697.2** kWh
